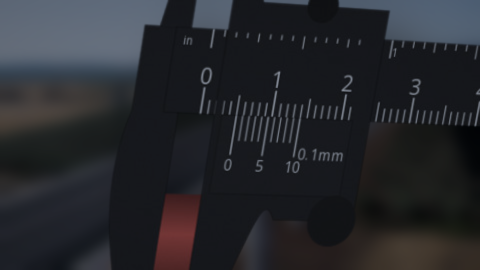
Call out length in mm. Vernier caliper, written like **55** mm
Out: **5.0** mm
